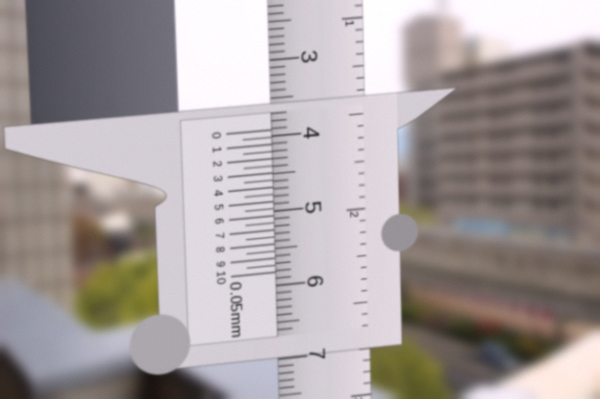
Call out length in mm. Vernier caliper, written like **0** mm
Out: **39.2** mm
